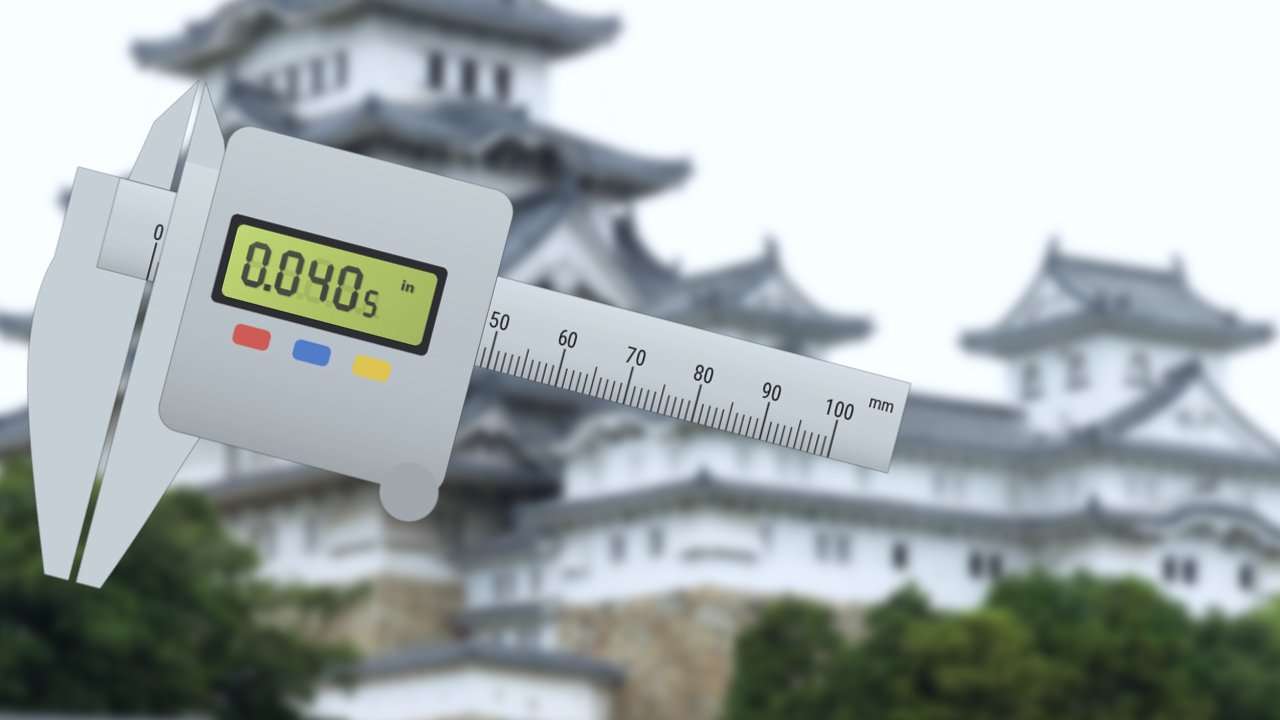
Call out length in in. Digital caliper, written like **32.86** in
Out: **0.0405** in
